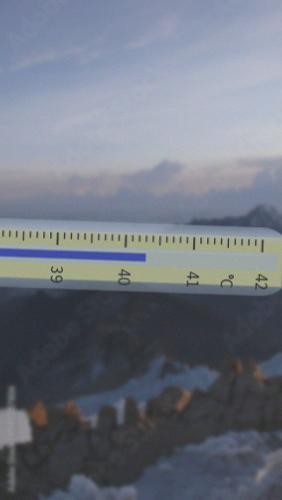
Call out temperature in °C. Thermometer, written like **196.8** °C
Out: **40.3** °C
